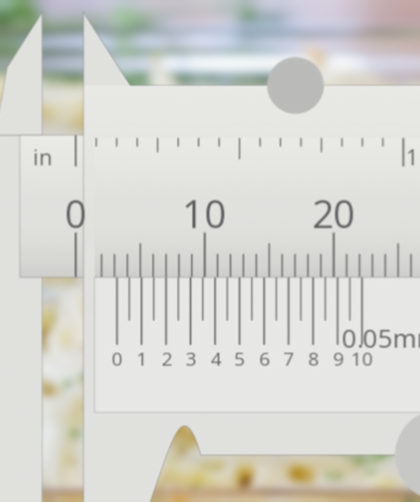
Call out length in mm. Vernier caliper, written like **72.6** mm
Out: **3.2** mm
